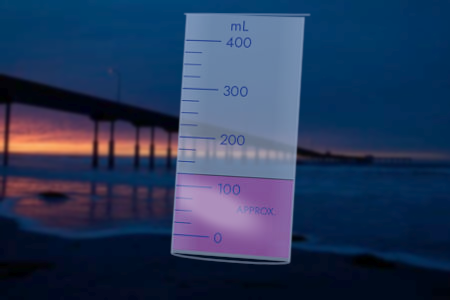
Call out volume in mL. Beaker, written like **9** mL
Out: **125** mL
